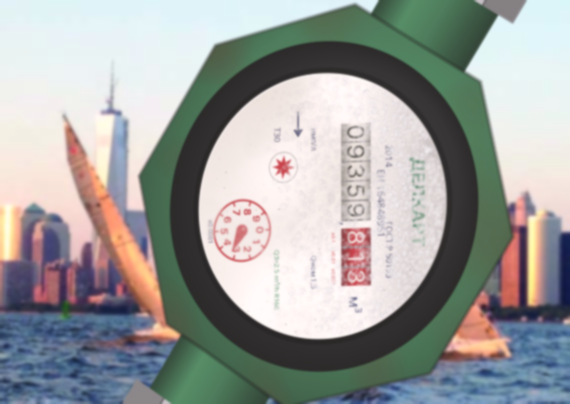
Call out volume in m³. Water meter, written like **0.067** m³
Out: **9359.8133** m³
